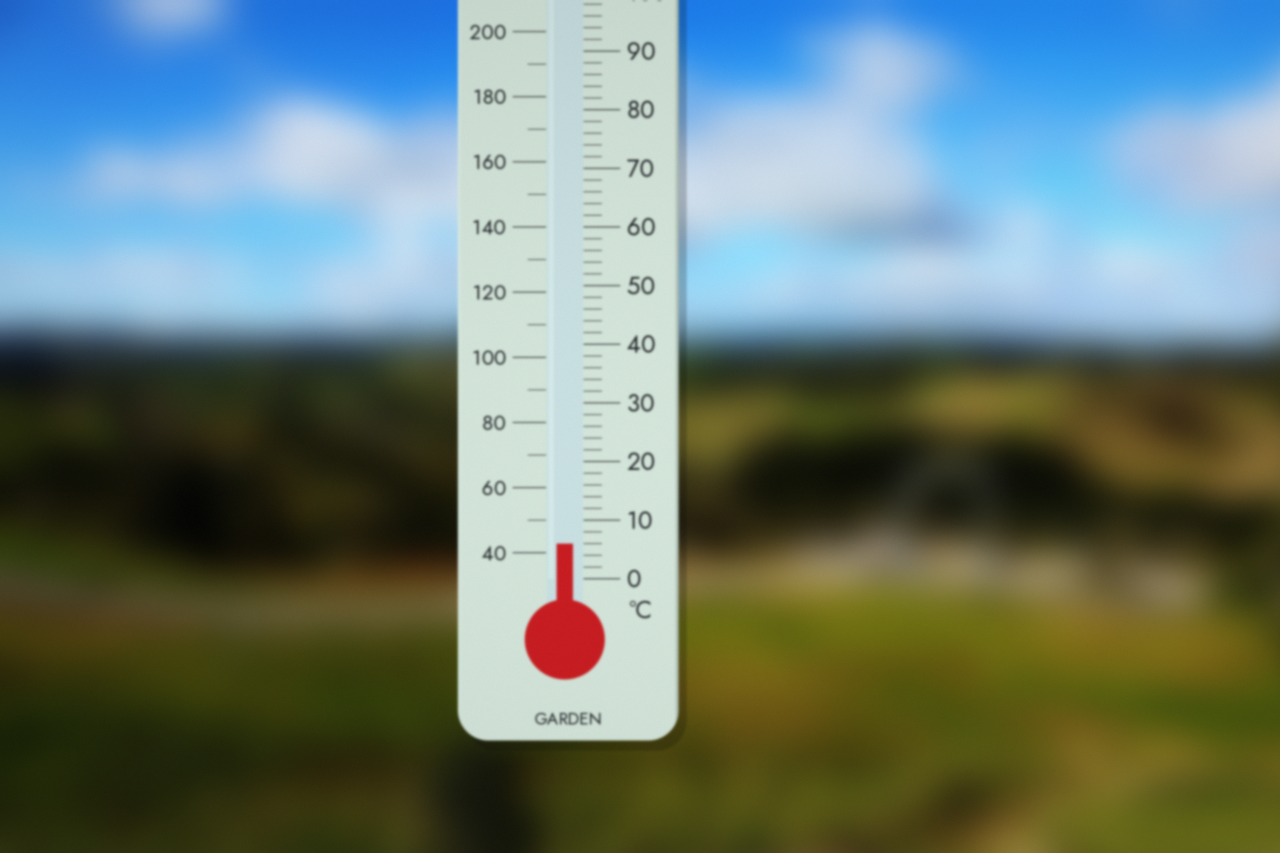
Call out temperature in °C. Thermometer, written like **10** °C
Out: **6** °C
